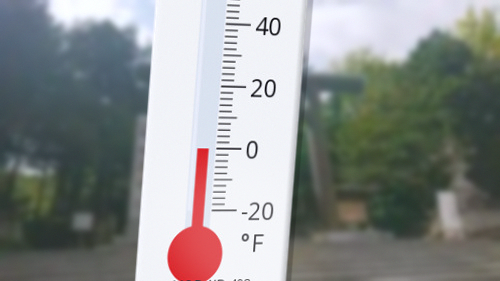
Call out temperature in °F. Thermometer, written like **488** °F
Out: **0** °F
